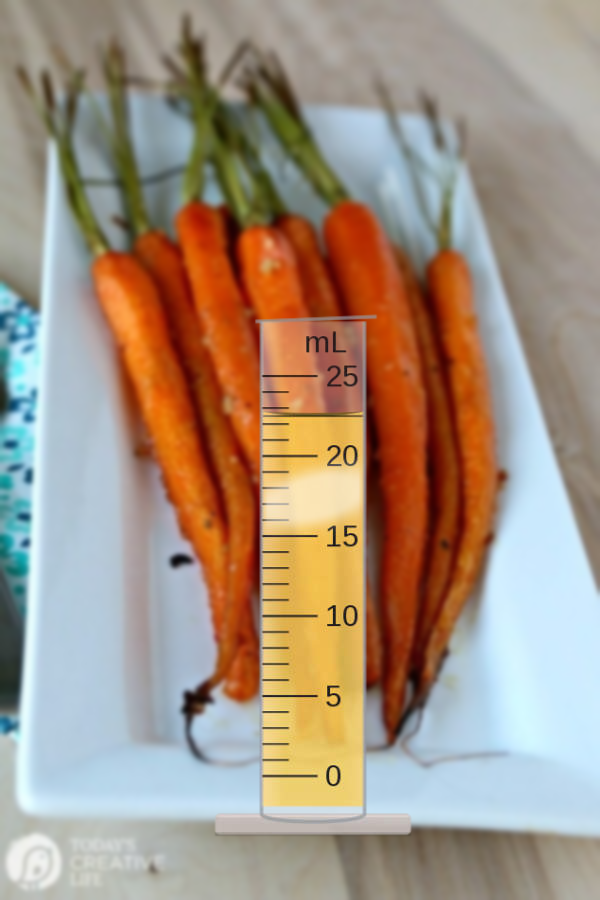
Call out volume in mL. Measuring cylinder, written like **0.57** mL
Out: **22.5** mL
